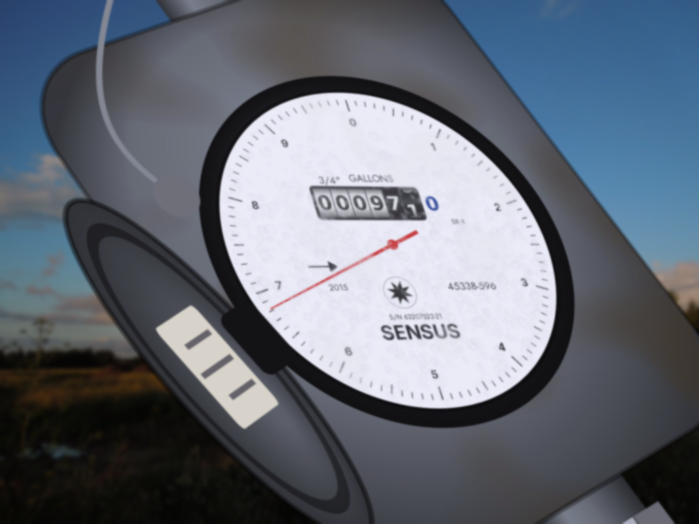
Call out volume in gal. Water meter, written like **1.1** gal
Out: **9706.8** gal
